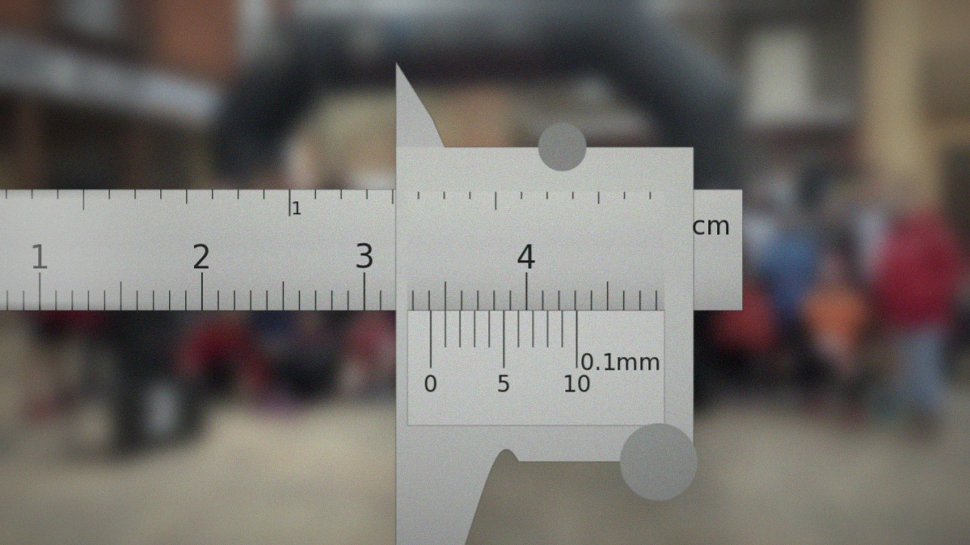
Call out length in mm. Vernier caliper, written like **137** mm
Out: **34.1** mm
